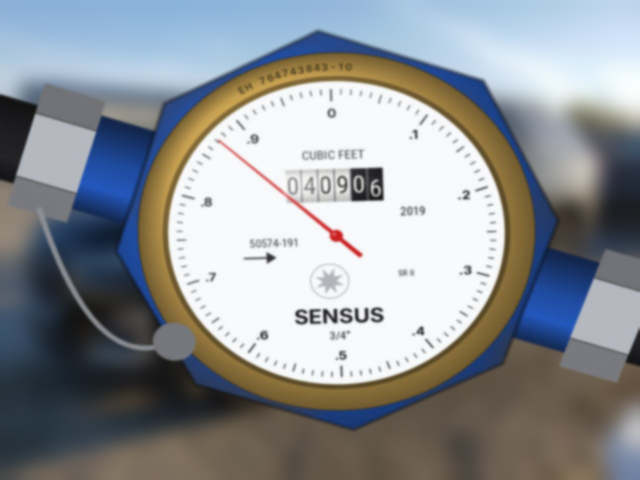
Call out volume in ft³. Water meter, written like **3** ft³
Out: **40905.87** ft³
